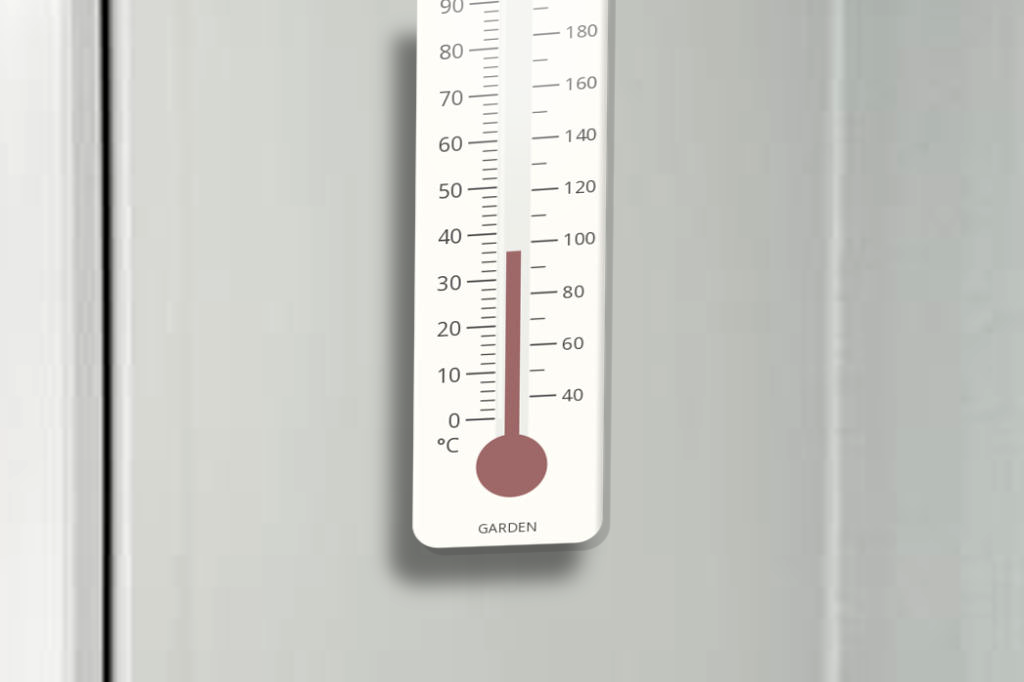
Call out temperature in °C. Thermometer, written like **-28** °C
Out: **36** °C
